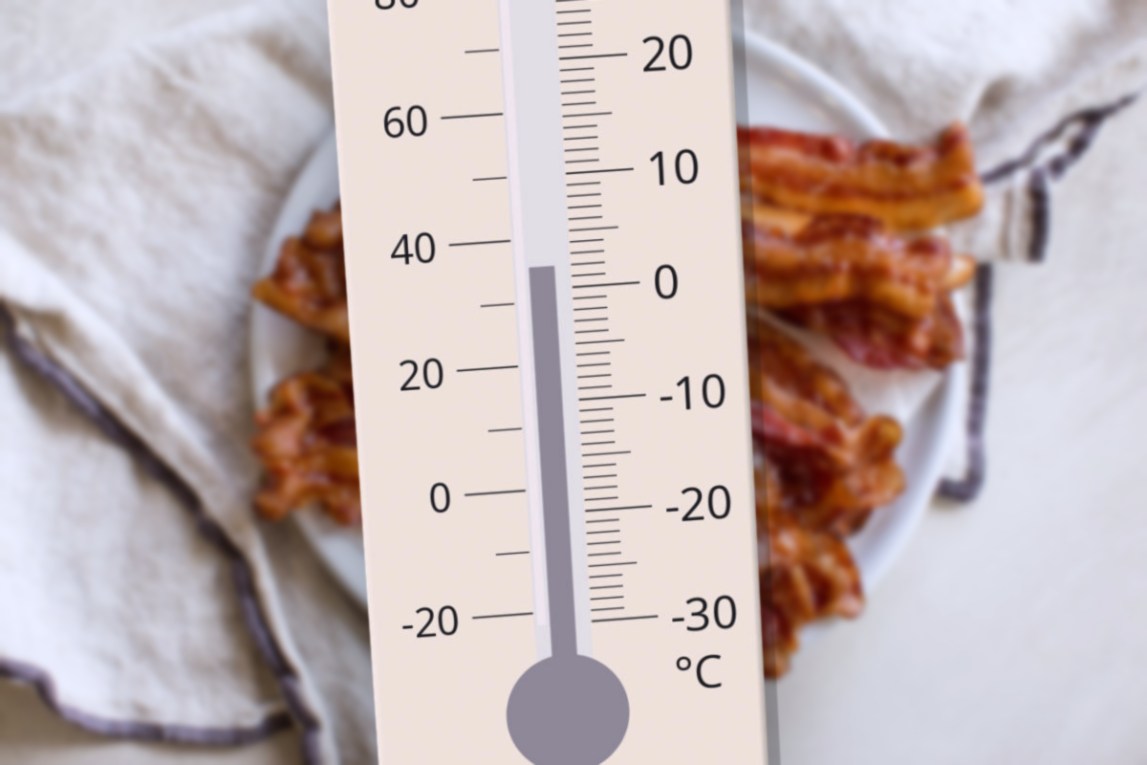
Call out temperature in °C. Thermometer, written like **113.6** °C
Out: **2** °C
